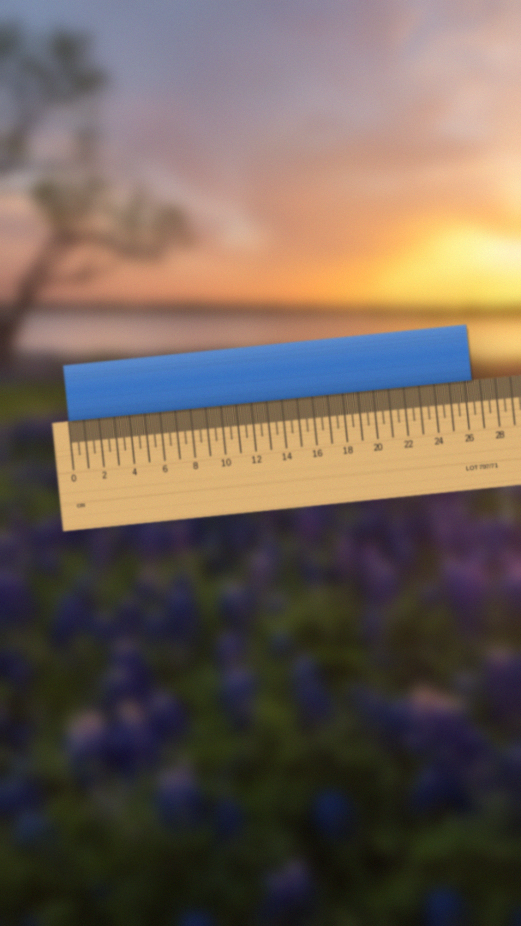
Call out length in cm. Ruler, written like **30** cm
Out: **26.5** cm
